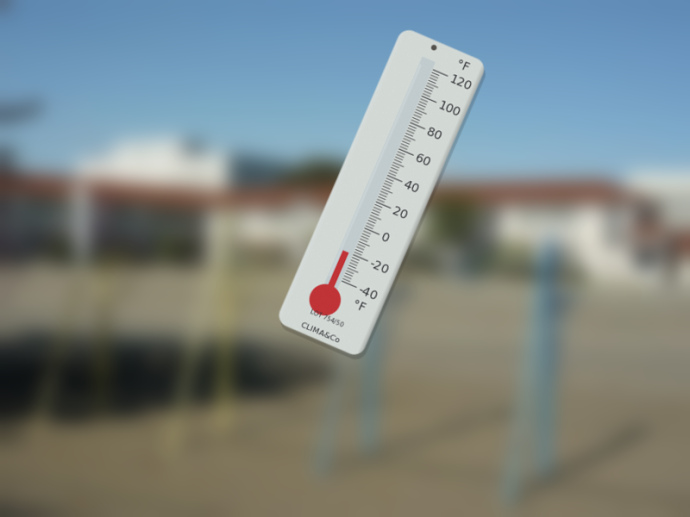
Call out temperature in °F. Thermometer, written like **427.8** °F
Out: **-20** °F
